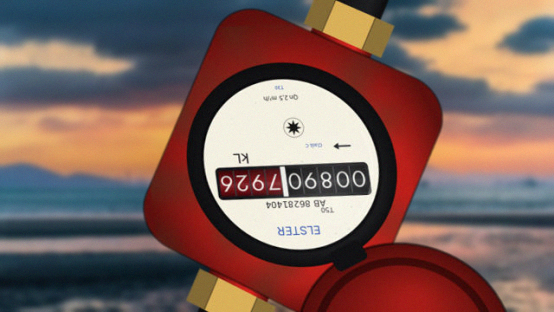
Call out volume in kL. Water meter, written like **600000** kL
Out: **890.7926** kL
